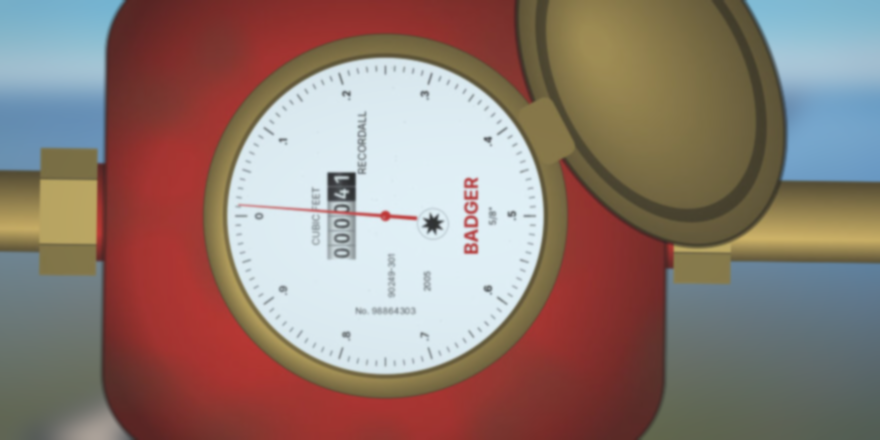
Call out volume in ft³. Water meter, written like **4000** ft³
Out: **41.01** ft³
